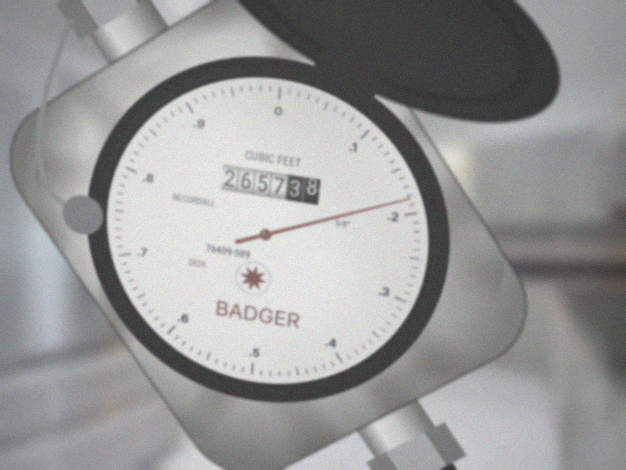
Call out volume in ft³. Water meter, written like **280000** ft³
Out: **265738.18** ft³
